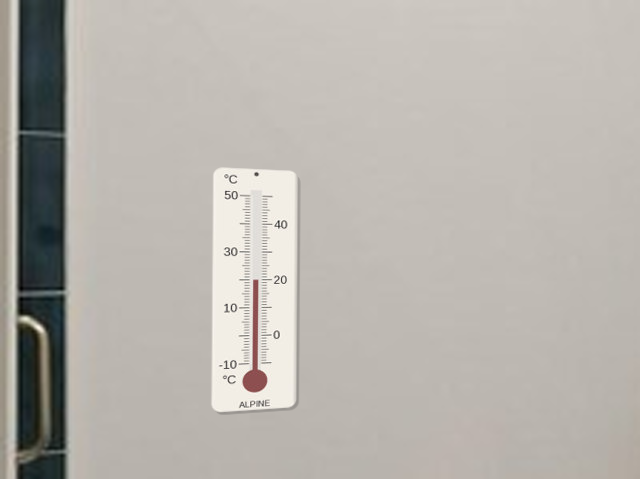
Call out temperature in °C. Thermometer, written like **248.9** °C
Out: **20** °C
